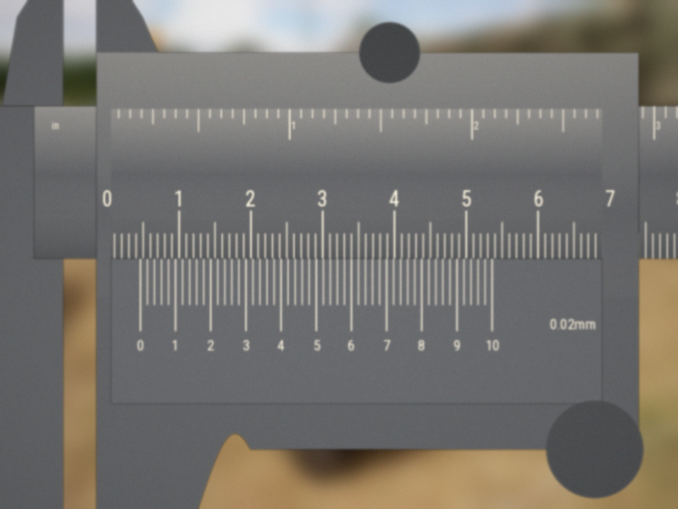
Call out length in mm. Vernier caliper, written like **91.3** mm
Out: **4.6** mm
